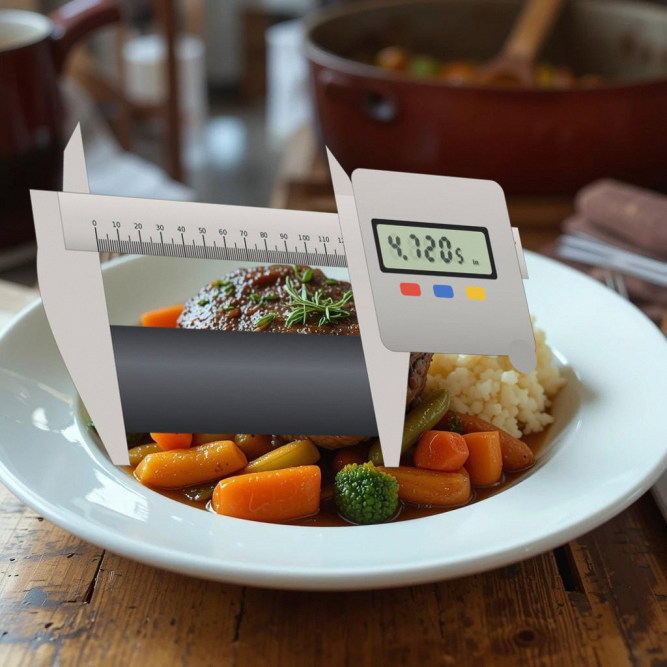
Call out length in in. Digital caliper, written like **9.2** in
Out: **4.7205** in
